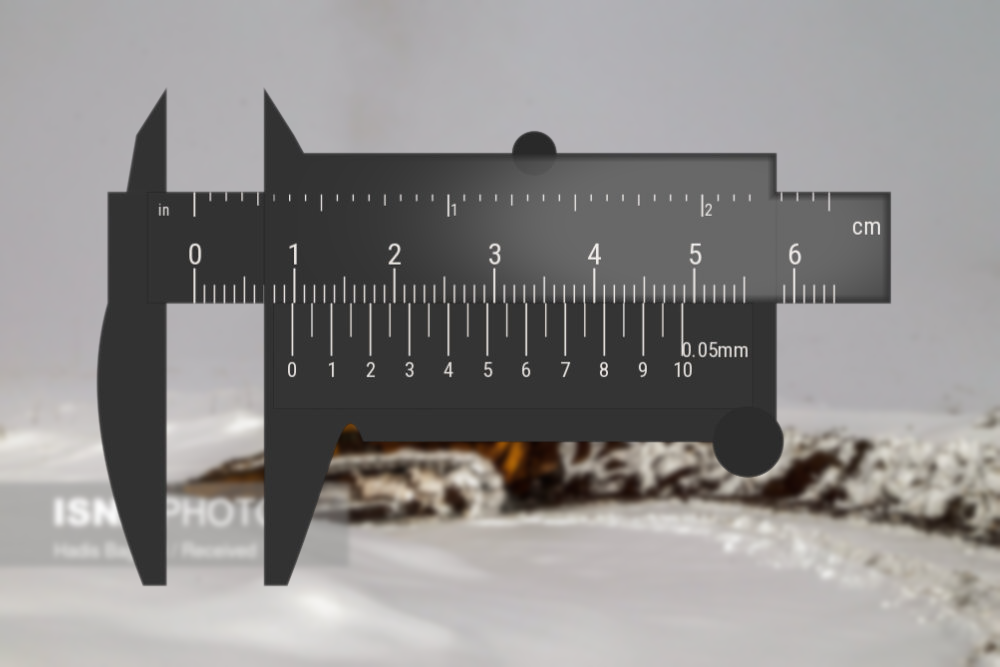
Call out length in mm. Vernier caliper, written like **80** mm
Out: **9.8** mm
